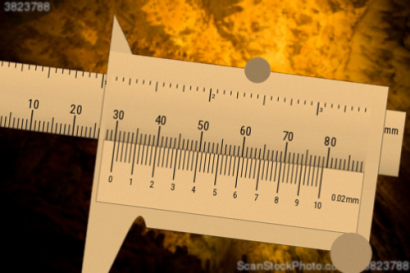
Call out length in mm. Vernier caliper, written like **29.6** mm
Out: **30.0** mm
